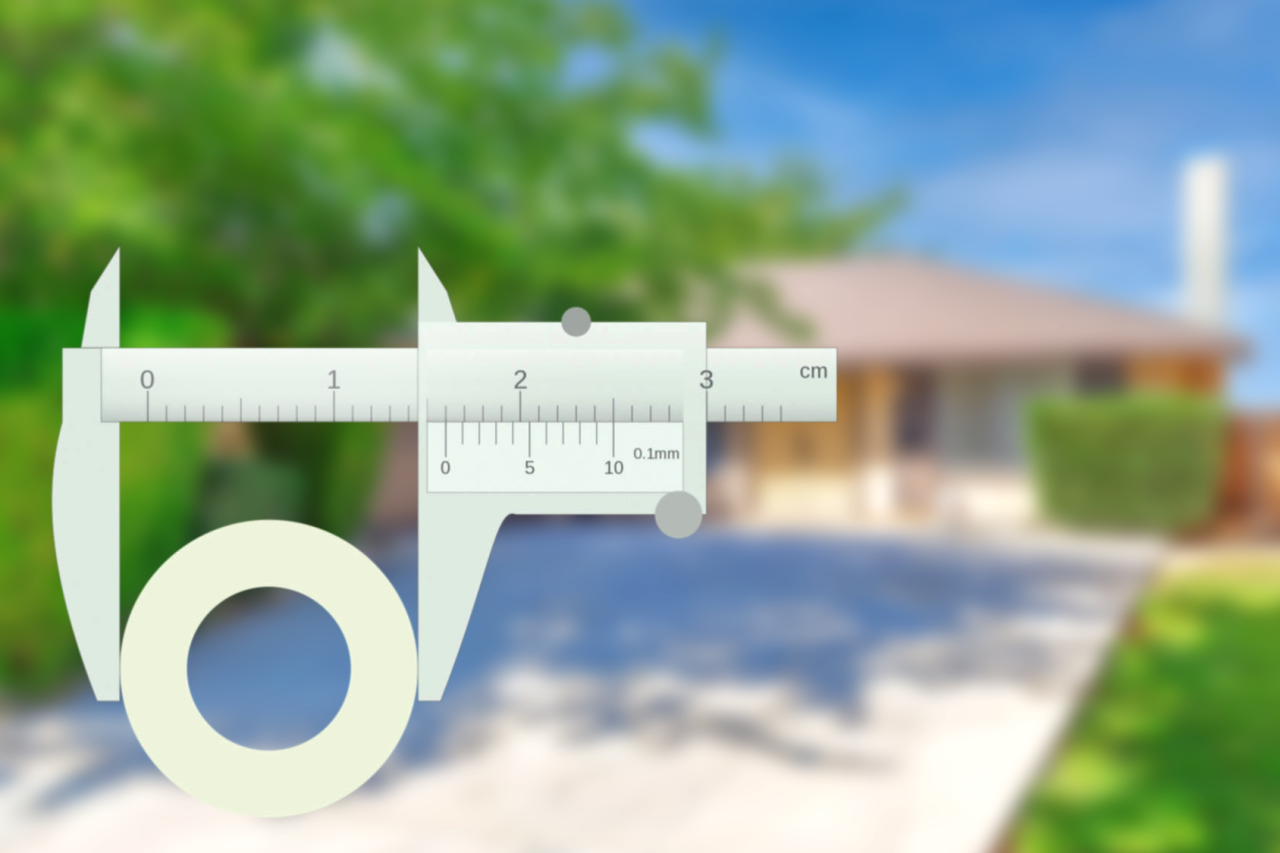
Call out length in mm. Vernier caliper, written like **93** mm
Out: **16.0** mm
